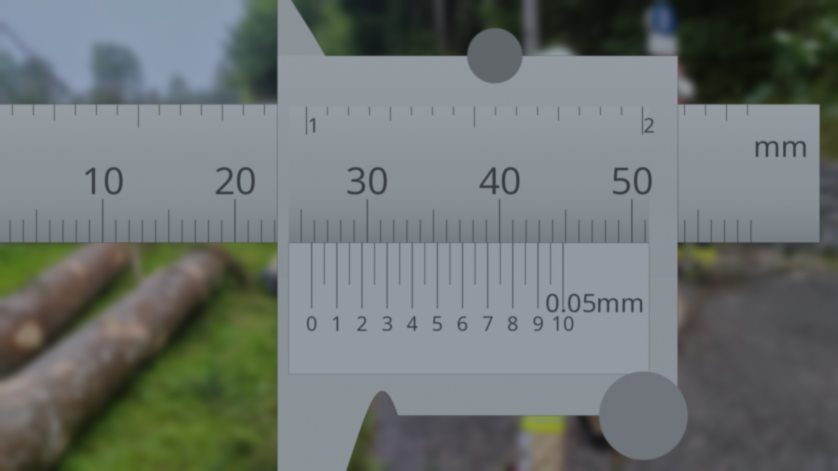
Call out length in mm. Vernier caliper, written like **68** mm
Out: **25.8** mm
